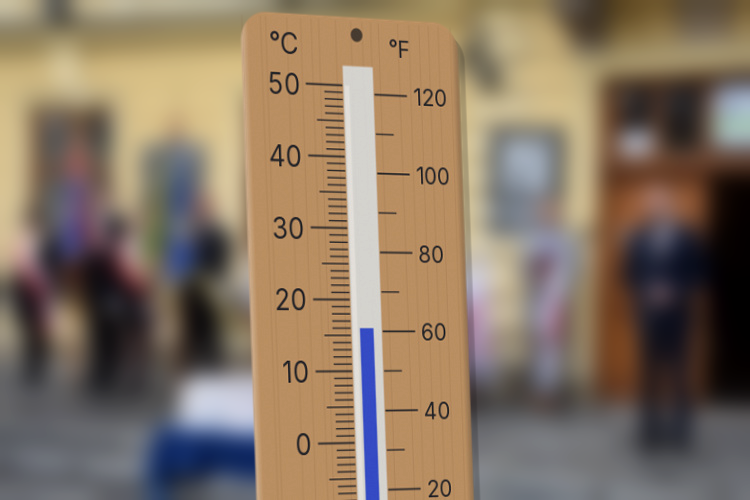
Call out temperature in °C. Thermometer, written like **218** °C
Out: **16** °C
